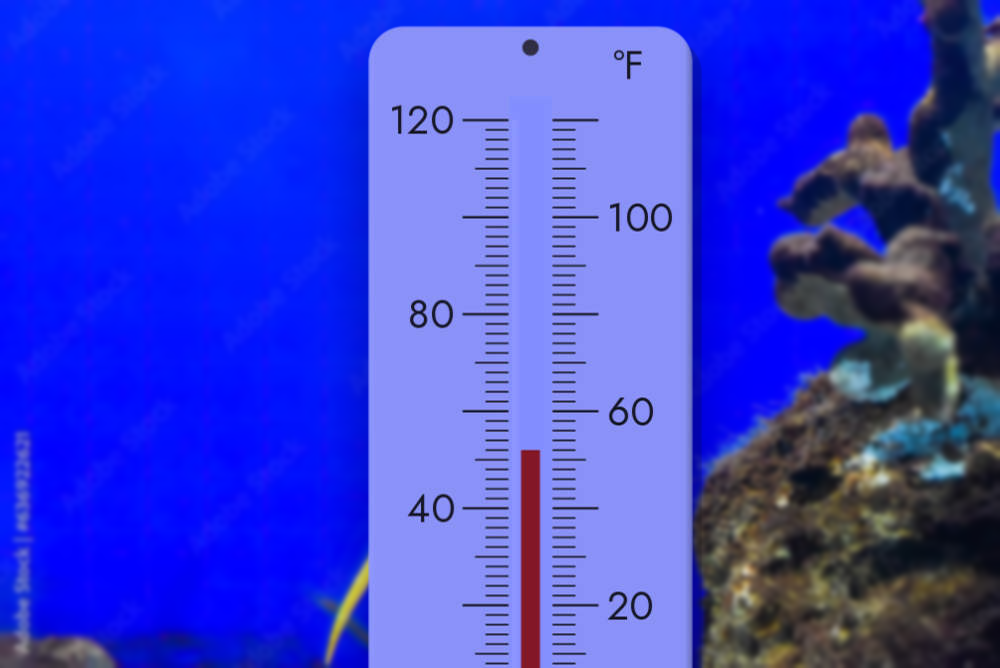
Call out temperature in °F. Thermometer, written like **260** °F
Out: **52** °F
